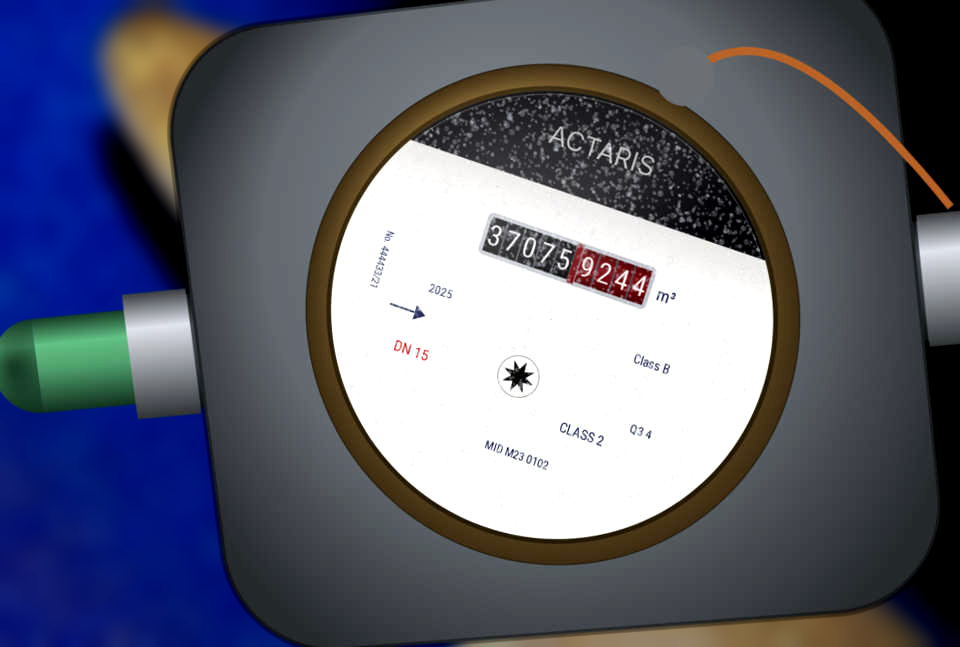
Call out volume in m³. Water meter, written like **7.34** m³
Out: **37075.9244** m³
